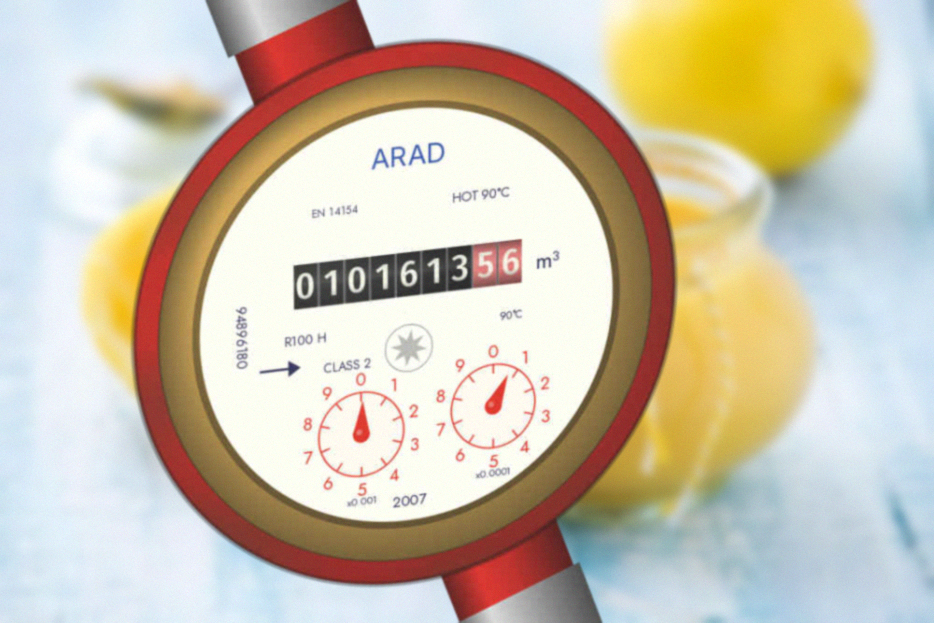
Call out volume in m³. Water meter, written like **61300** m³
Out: **101613.5600** m³
